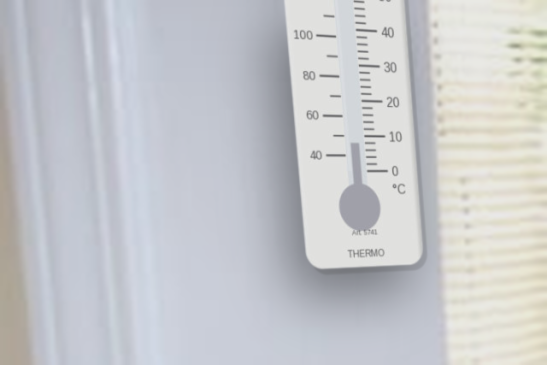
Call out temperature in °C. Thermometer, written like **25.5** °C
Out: **8** °C
